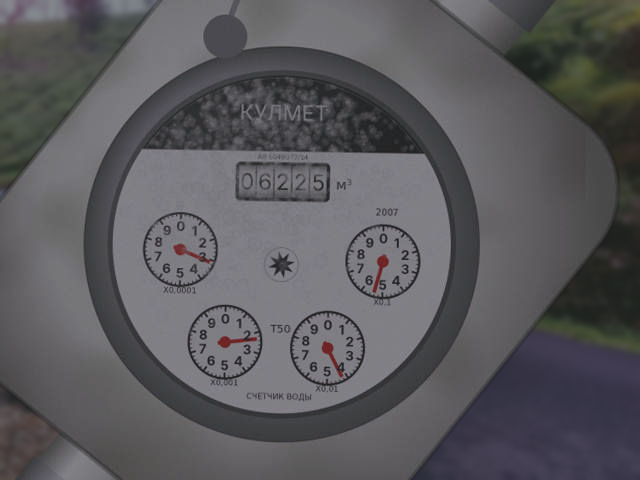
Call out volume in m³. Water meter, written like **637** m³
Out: **6225.5423** m³
